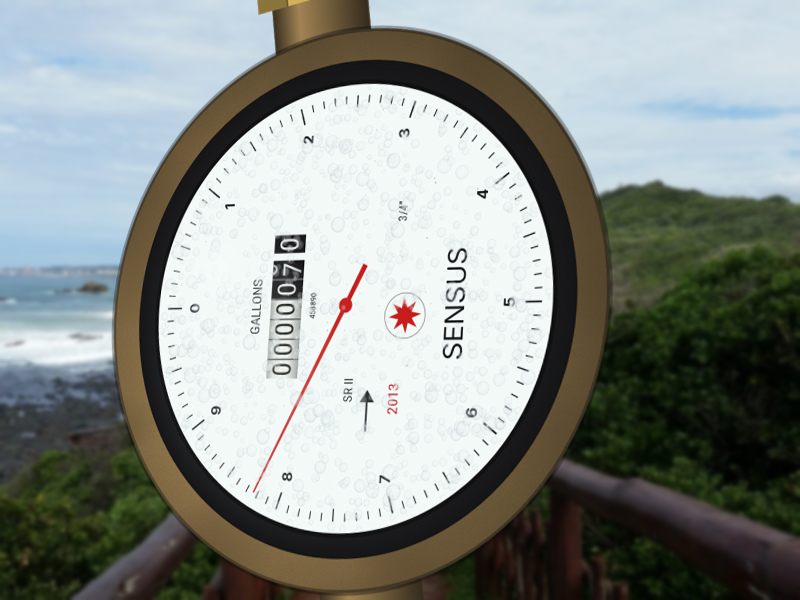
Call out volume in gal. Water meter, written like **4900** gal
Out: **68.2** gal
